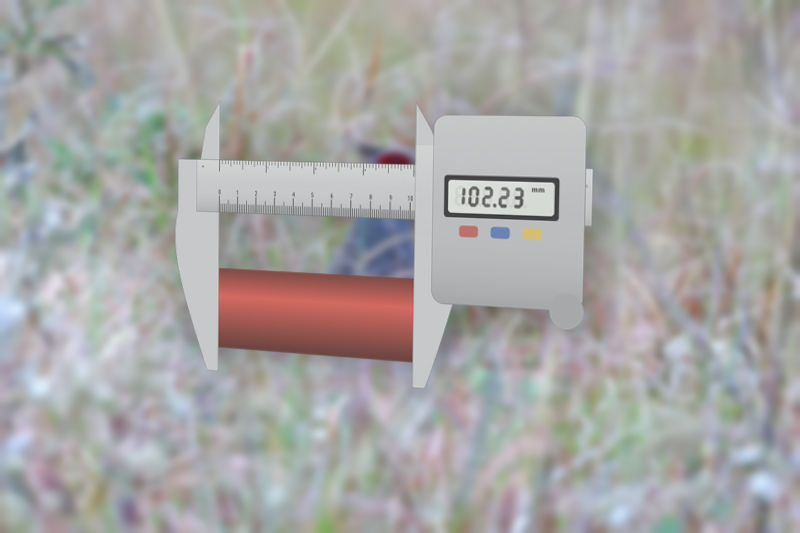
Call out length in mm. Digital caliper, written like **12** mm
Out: **102.23** mm
